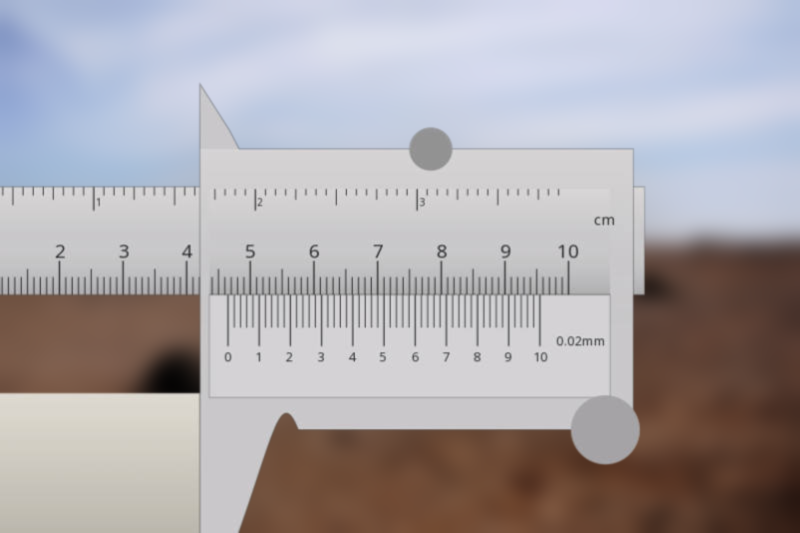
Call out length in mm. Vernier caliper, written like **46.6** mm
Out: **46.5** mm
